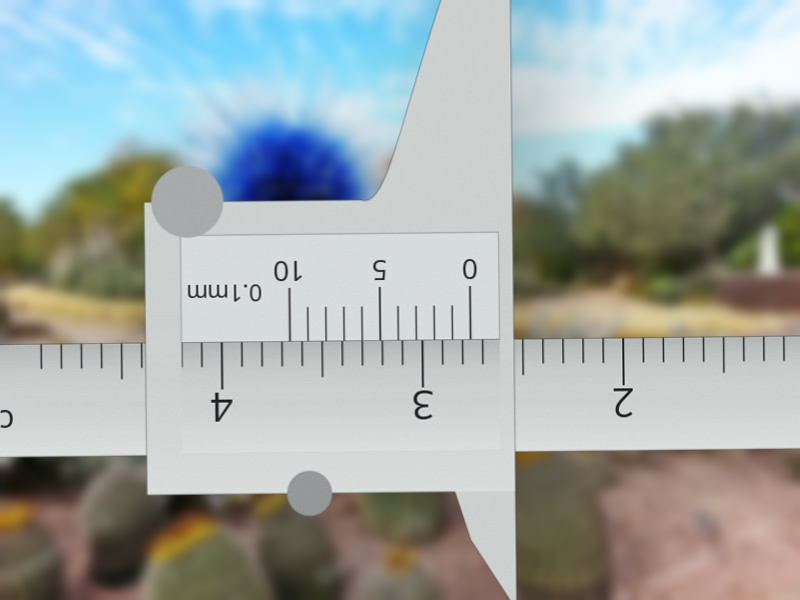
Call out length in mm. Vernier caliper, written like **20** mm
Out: **27.6** mm
